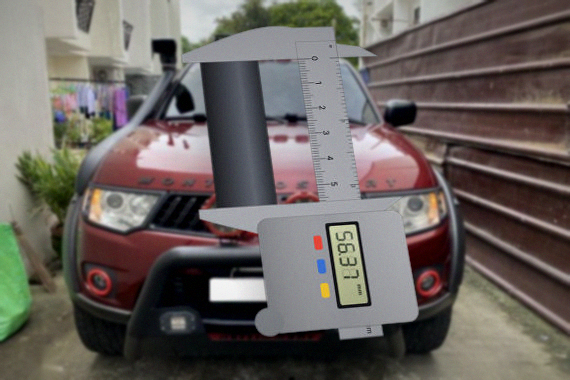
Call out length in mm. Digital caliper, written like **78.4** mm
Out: **56.37** mm
